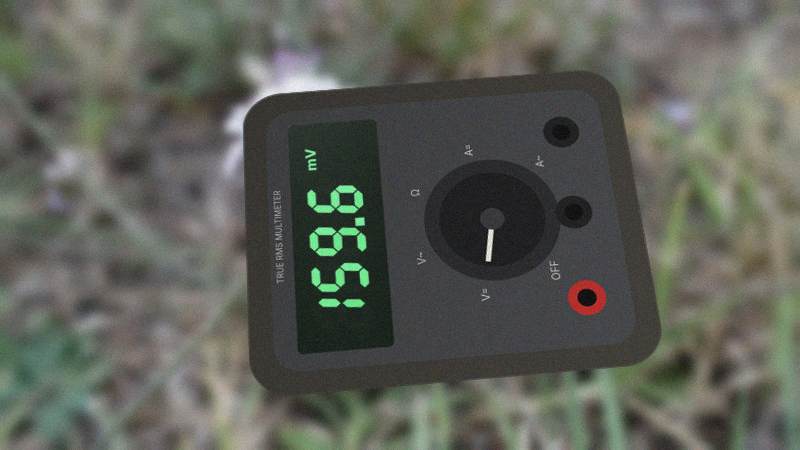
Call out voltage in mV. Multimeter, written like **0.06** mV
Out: **159.6** mV
